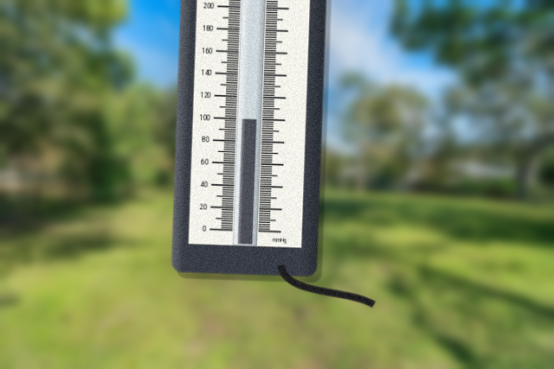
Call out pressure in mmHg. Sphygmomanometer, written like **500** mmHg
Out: **100** mmHg
